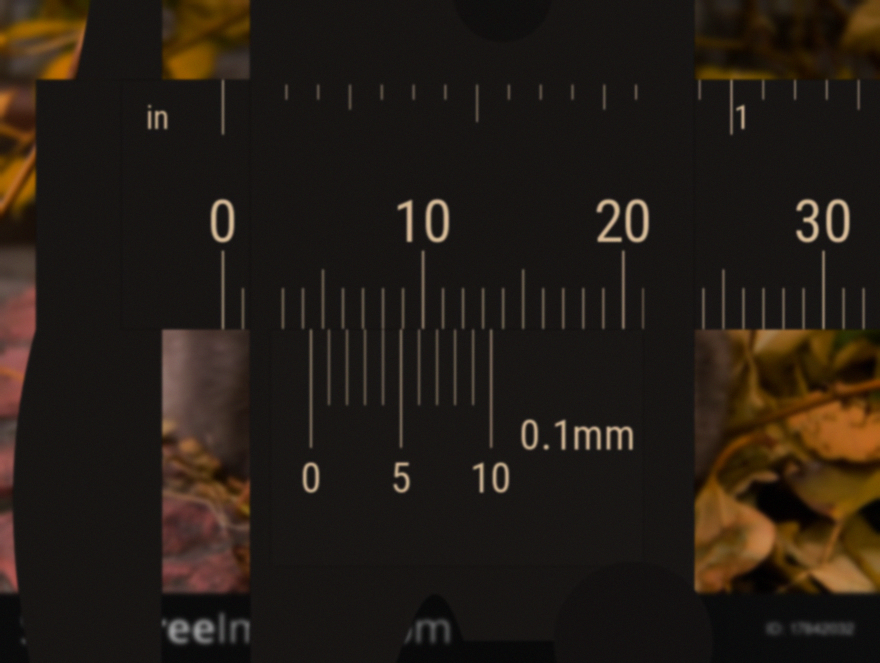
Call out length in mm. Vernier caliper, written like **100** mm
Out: **4.4** mm
